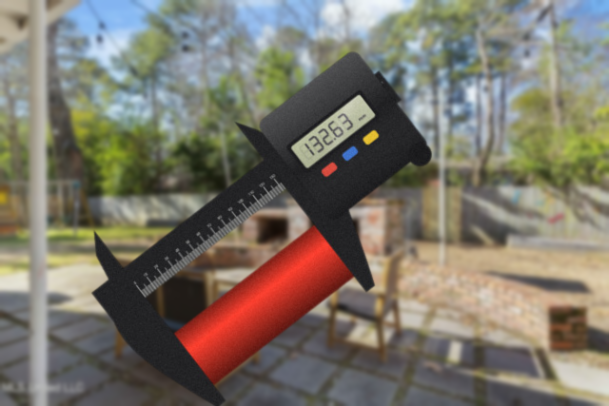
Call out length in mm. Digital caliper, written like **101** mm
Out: **132.63** mm
